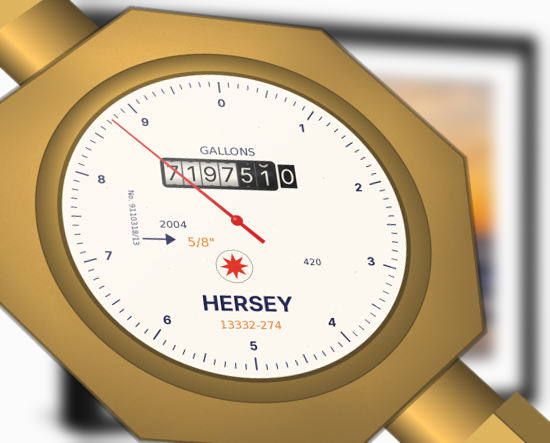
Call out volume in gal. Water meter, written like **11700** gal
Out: **7197508.7** gal
